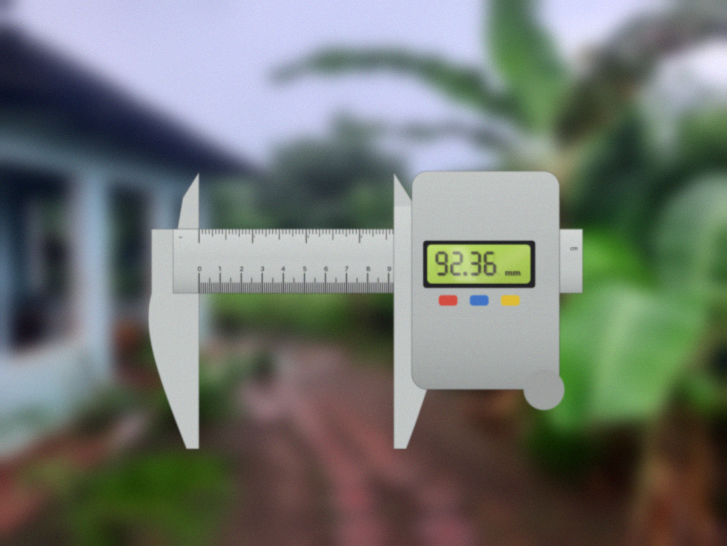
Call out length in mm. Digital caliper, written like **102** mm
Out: **92.36** mm
